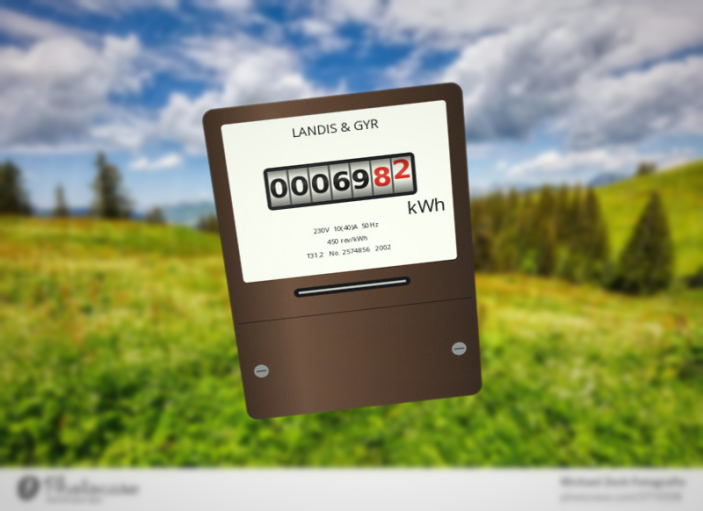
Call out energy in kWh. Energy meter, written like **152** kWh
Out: **69.82** kWh
